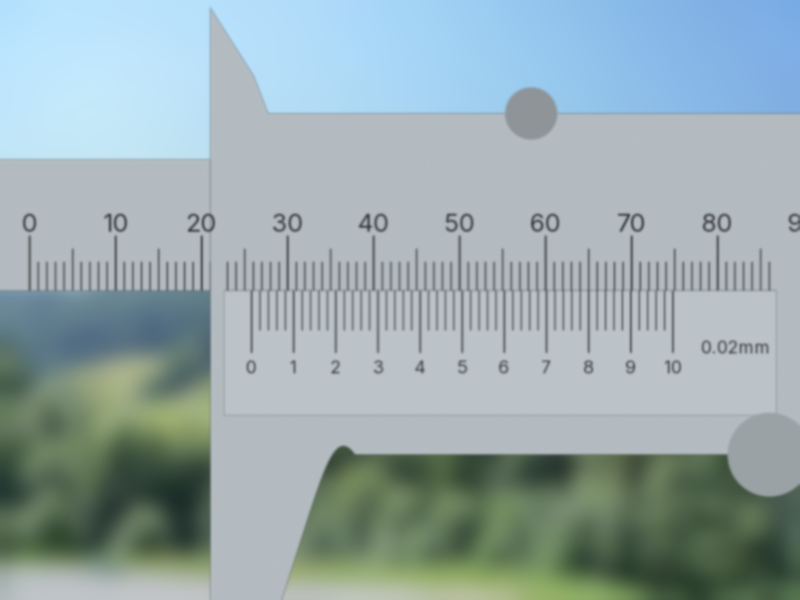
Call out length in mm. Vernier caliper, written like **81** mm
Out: **25.8** mm
